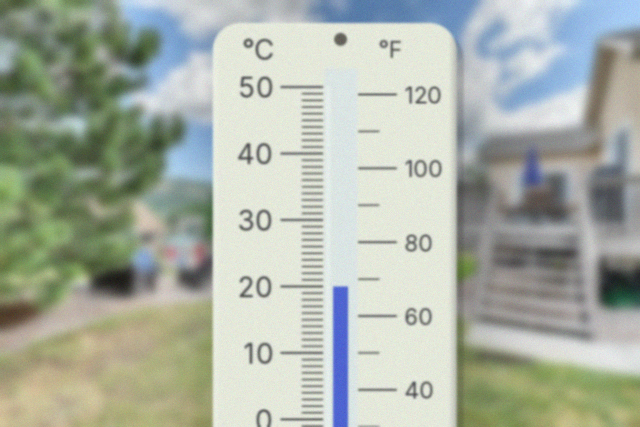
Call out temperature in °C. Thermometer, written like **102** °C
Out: **20** °C
